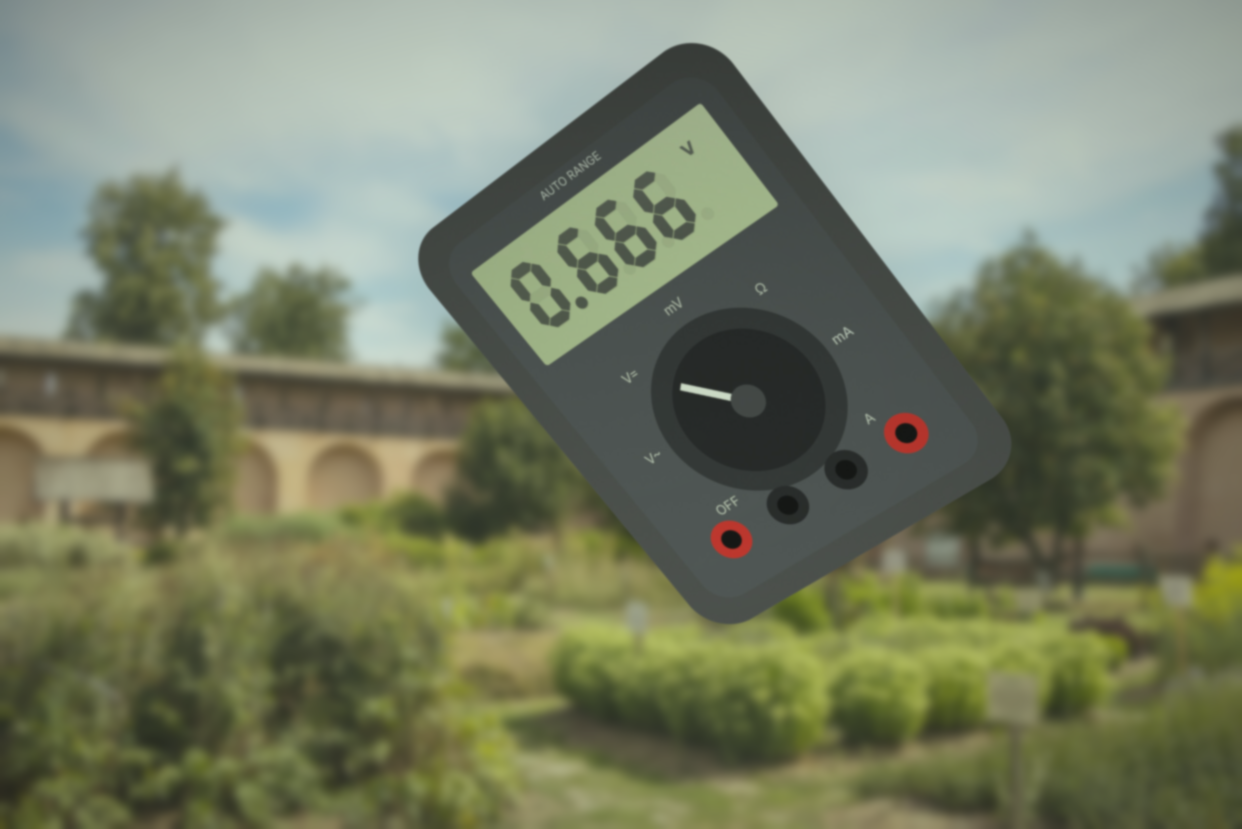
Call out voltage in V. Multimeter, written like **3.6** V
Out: **0.666** V
